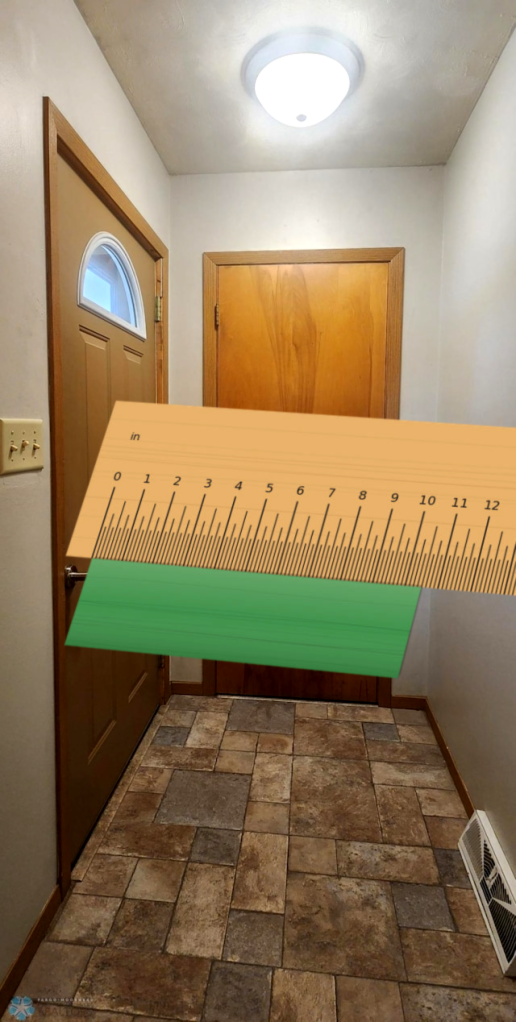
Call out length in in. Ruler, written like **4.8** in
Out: **10.5** in
